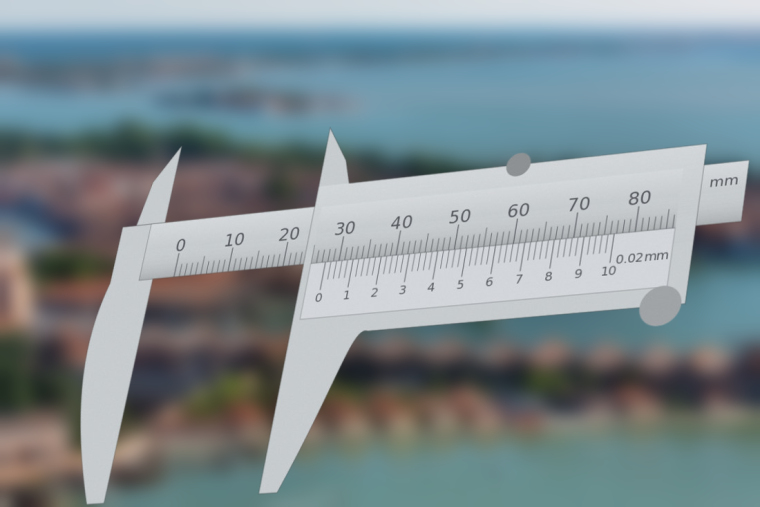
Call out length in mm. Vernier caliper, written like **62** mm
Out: **27.6** mm
